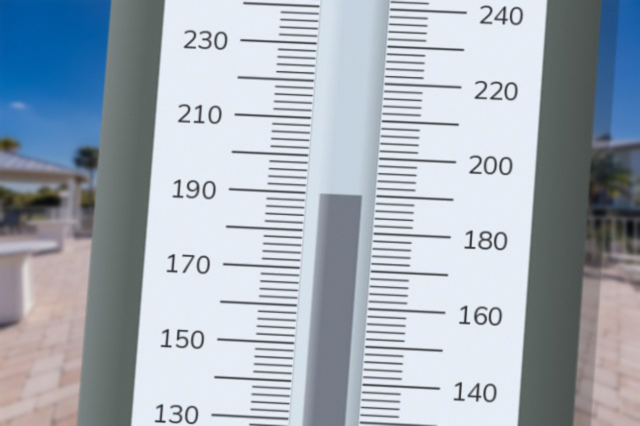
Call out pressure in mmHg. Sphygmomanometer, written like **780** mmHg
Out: **190** mmHg
